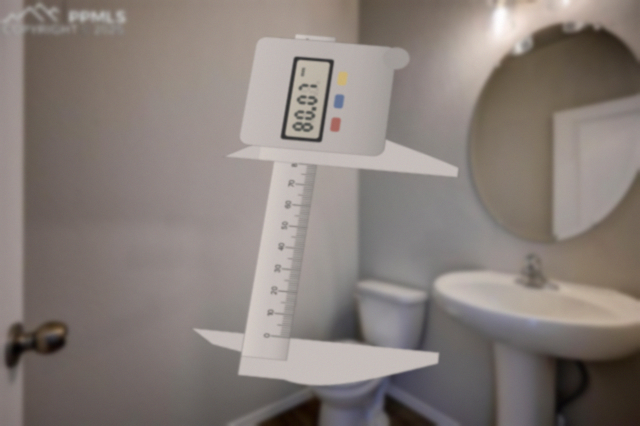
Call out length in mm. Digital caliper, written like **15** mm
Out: **80.07** mm
